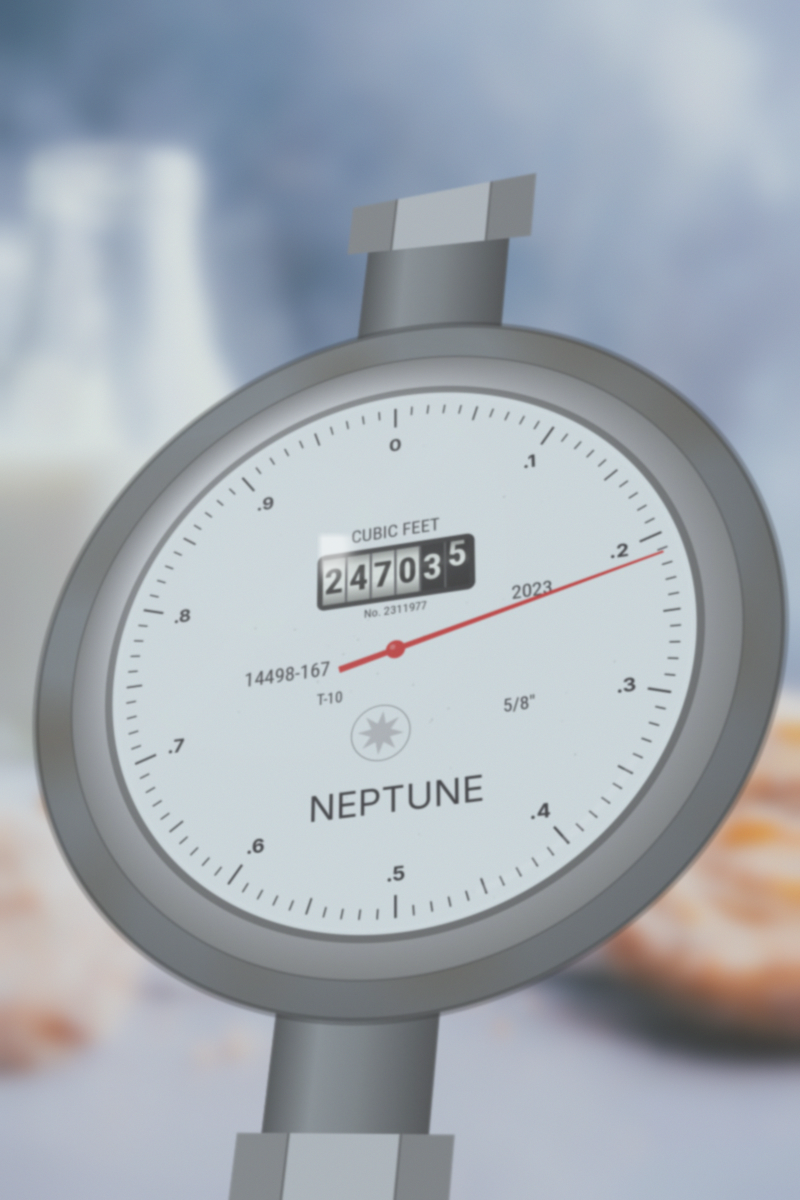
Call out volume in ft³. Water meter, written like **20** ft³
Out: **247035.21** ft³
